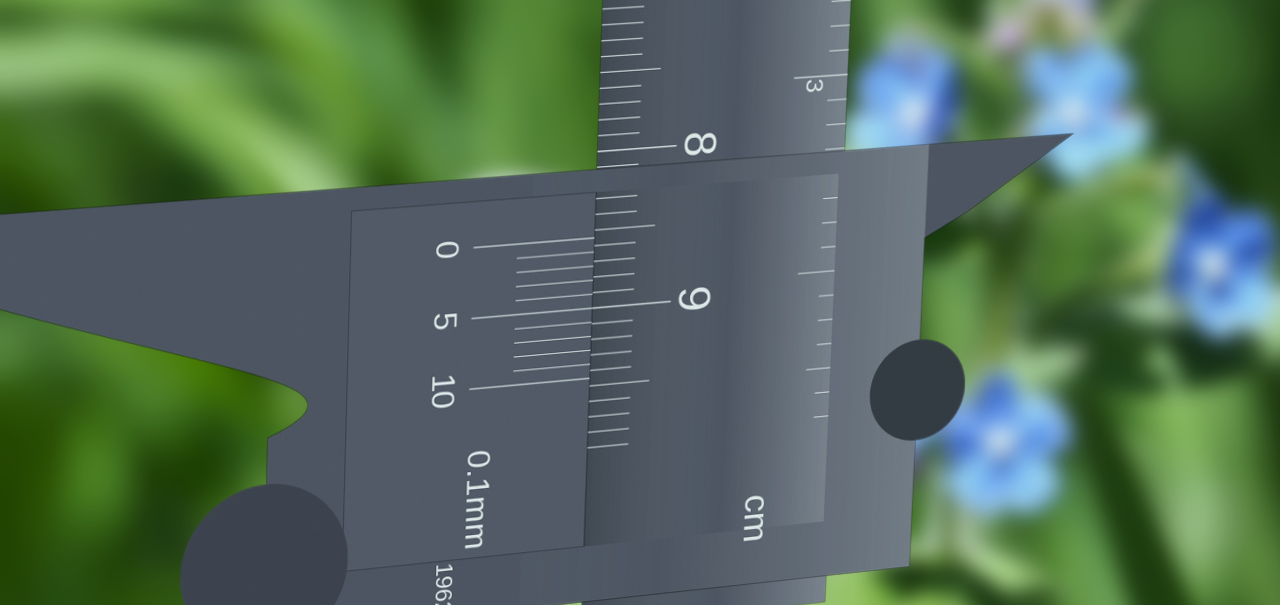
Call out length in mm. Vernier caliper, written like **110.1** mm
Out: **85.5** mm
